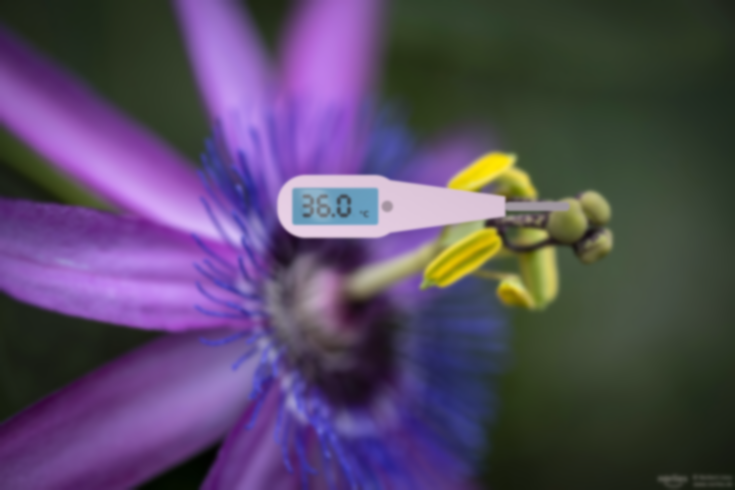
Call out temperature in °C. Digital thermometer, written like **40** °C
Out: **36.0** °C
